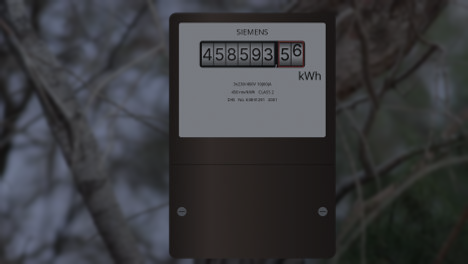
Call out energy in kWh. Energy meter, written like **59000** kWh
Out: **458593.56** kWh
